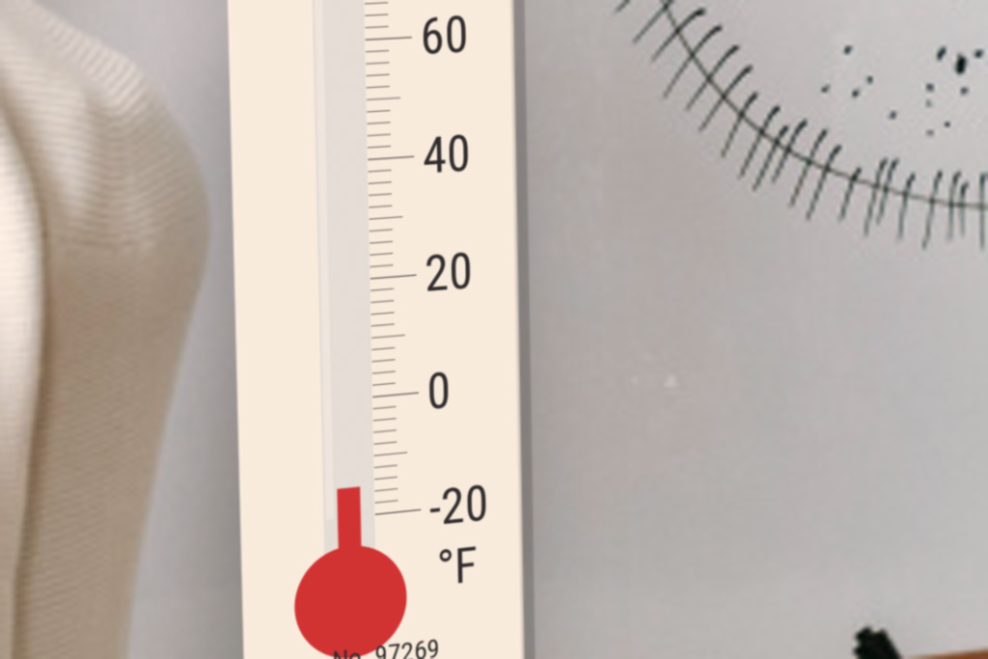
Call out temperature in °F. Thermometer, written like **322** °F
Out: **-15** °F
